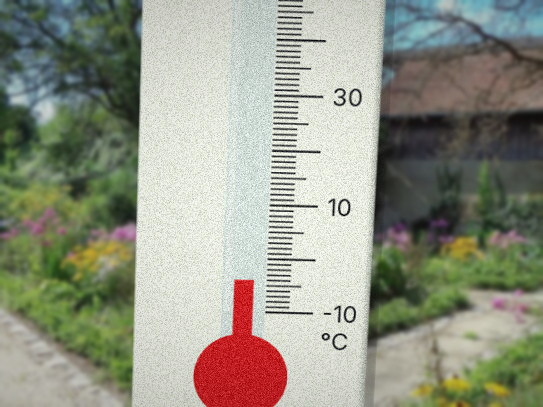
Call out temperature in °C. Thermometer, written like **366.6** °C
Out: **-4** °C
